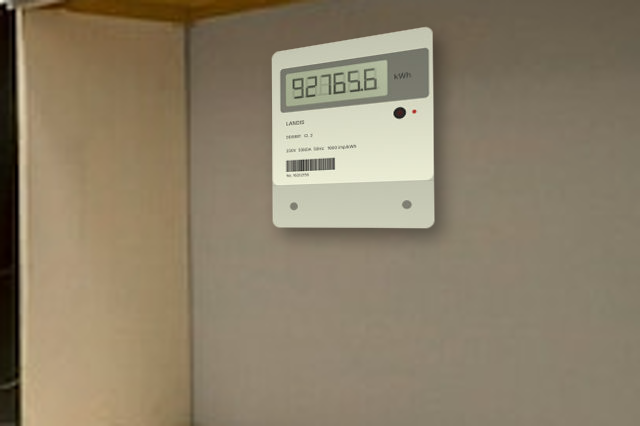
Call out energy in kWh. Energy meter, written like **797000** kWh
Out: **92765.6** kWh
